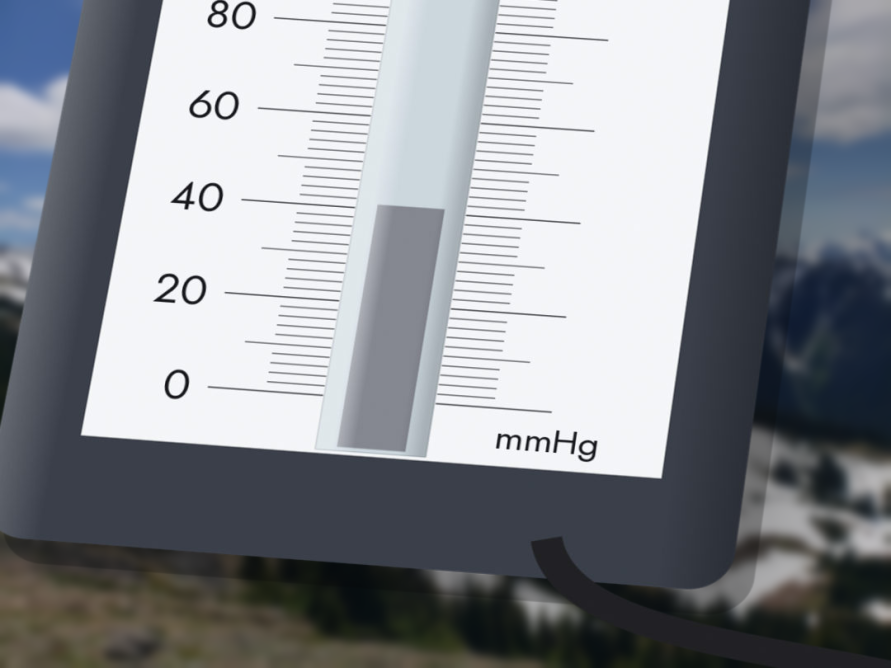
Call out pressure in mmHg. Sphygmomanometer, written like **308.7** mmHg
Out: **41** mmHg
